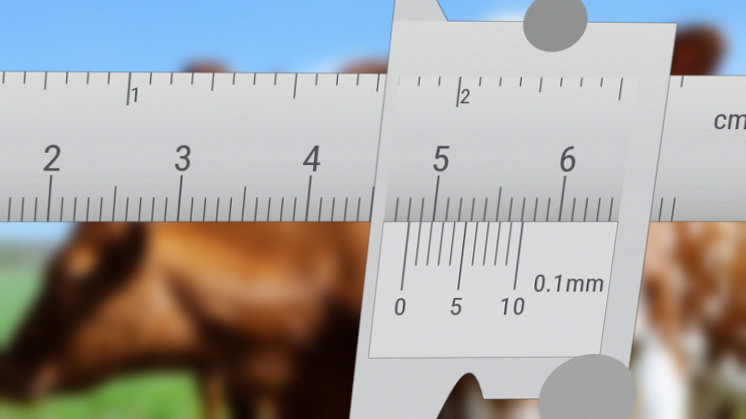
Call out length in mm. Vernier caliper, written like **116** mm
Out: **48.1** mm
